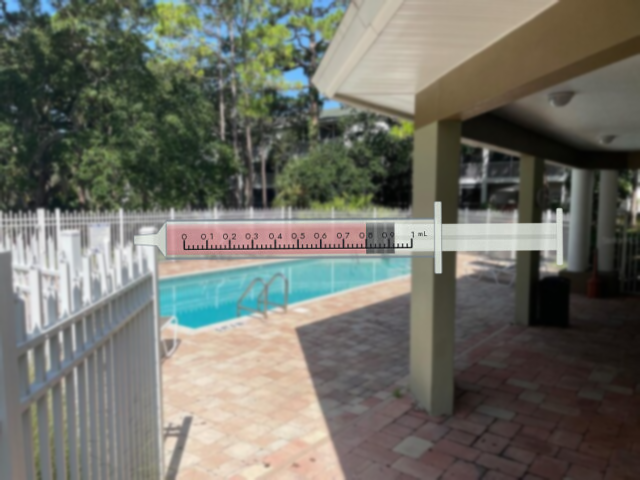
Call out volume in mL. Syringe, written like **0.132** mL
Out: **0.8** mL
